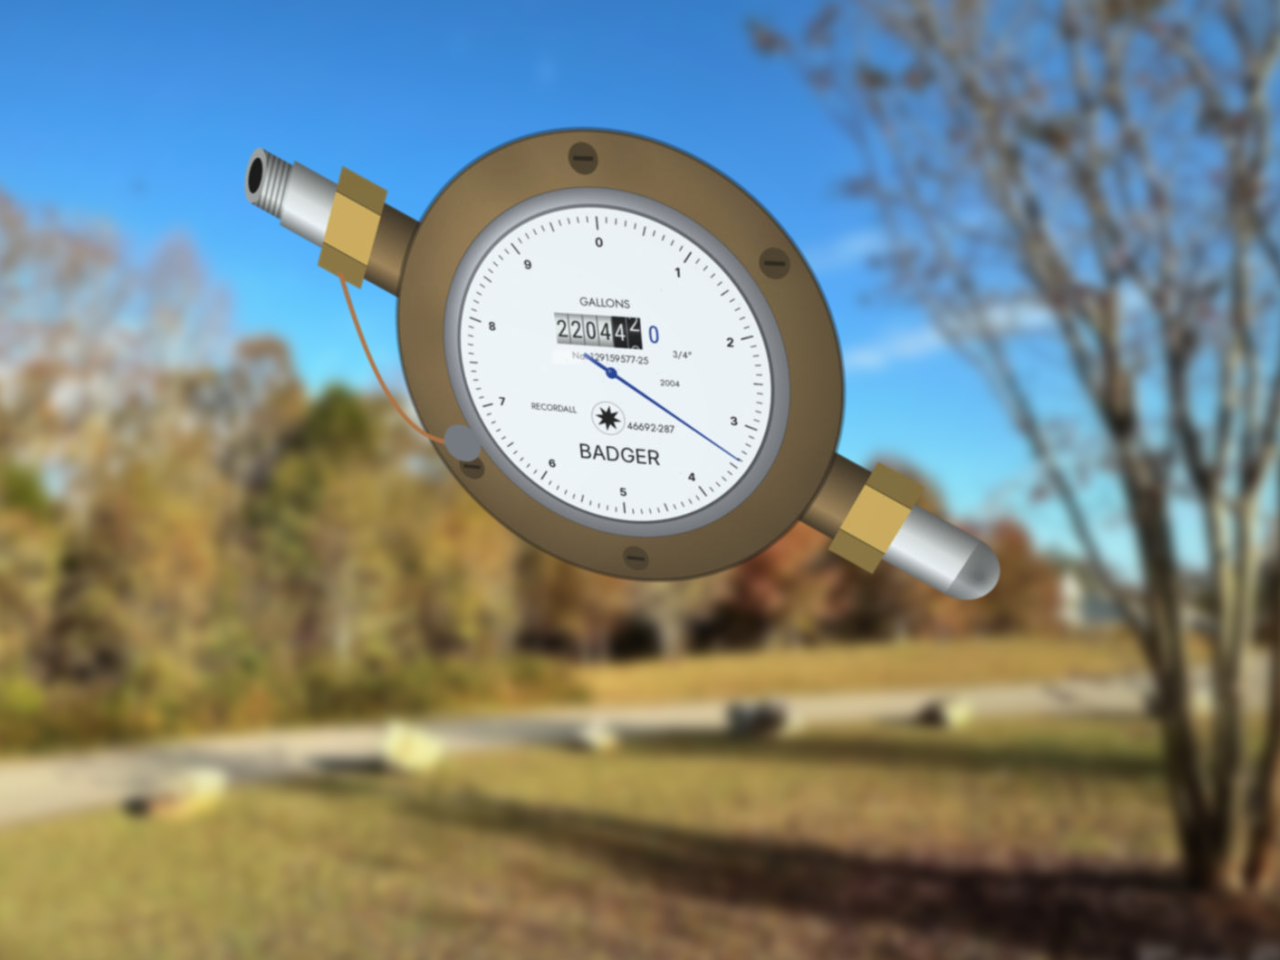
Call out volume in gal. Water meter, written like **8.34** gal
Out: **2204423.4** gal
